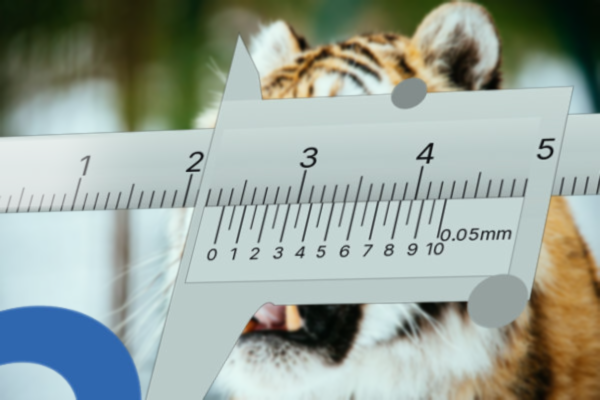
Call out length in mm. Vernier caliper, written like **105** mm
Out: **23.6** mm
